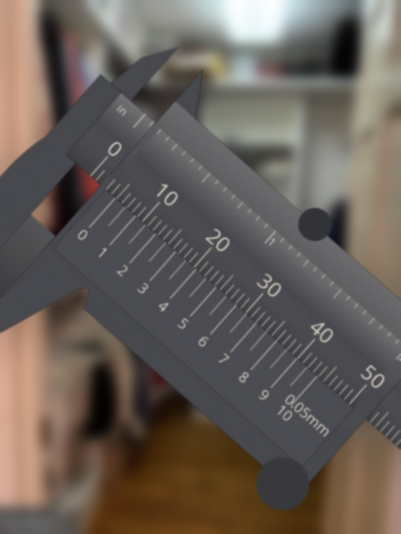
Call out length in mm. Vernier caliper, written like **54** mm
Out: **4.8** mm
